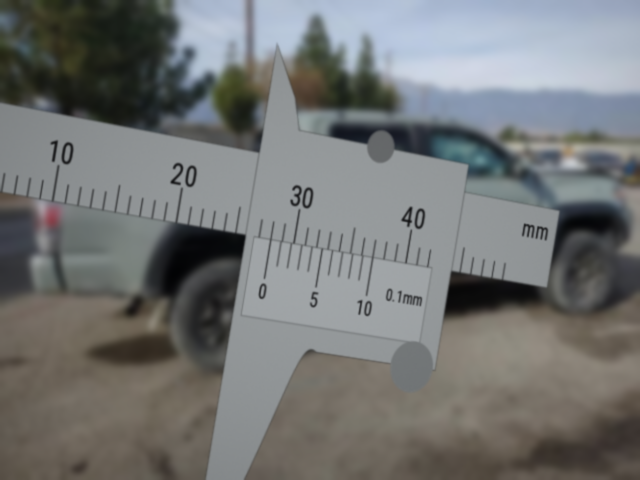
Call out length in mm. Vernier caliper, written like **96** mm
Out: **28.0** mm
